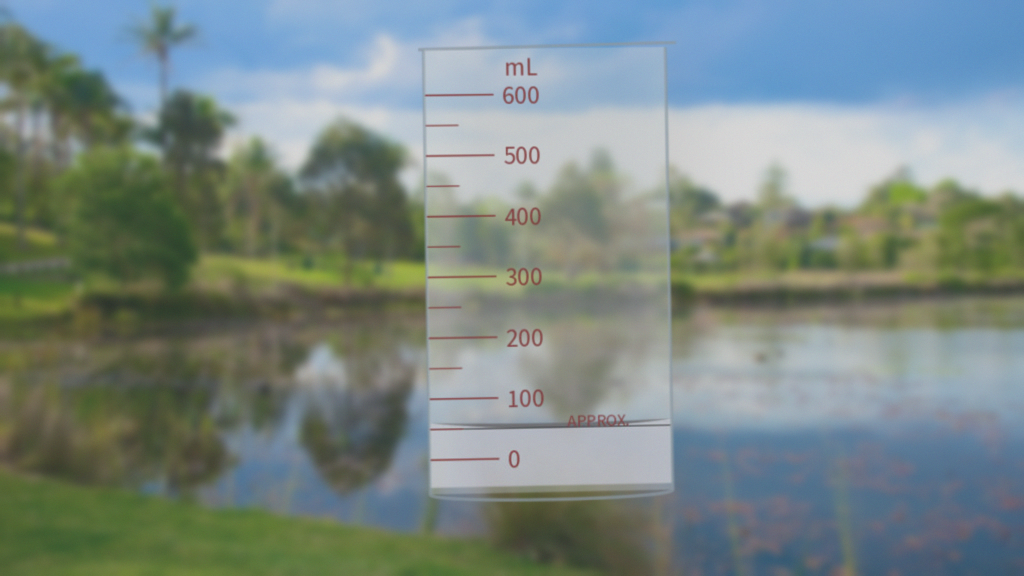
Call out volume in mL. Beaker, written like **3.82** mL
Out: **50** mL
